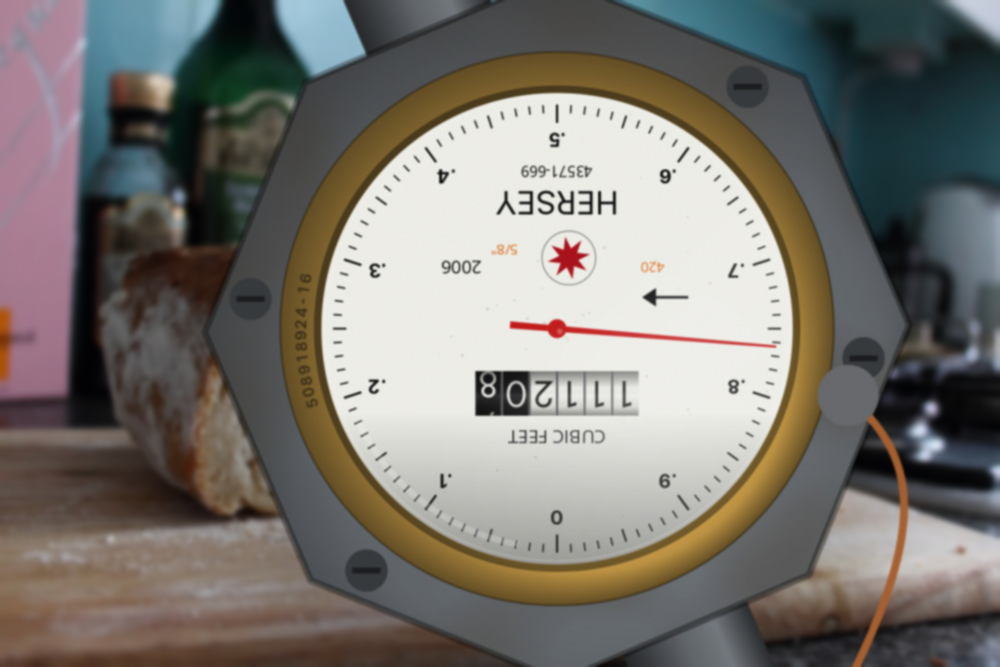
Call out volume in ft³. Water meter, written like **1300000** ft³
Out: **111207.76** ft³
